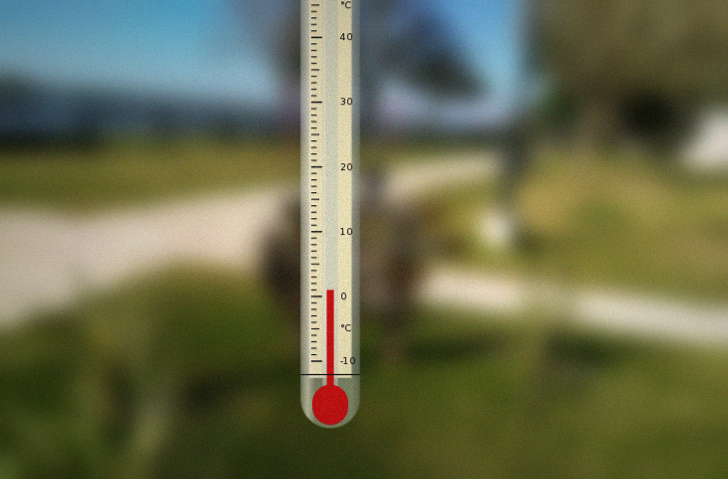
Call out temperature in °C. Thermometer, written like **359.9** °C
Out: **1** °C
